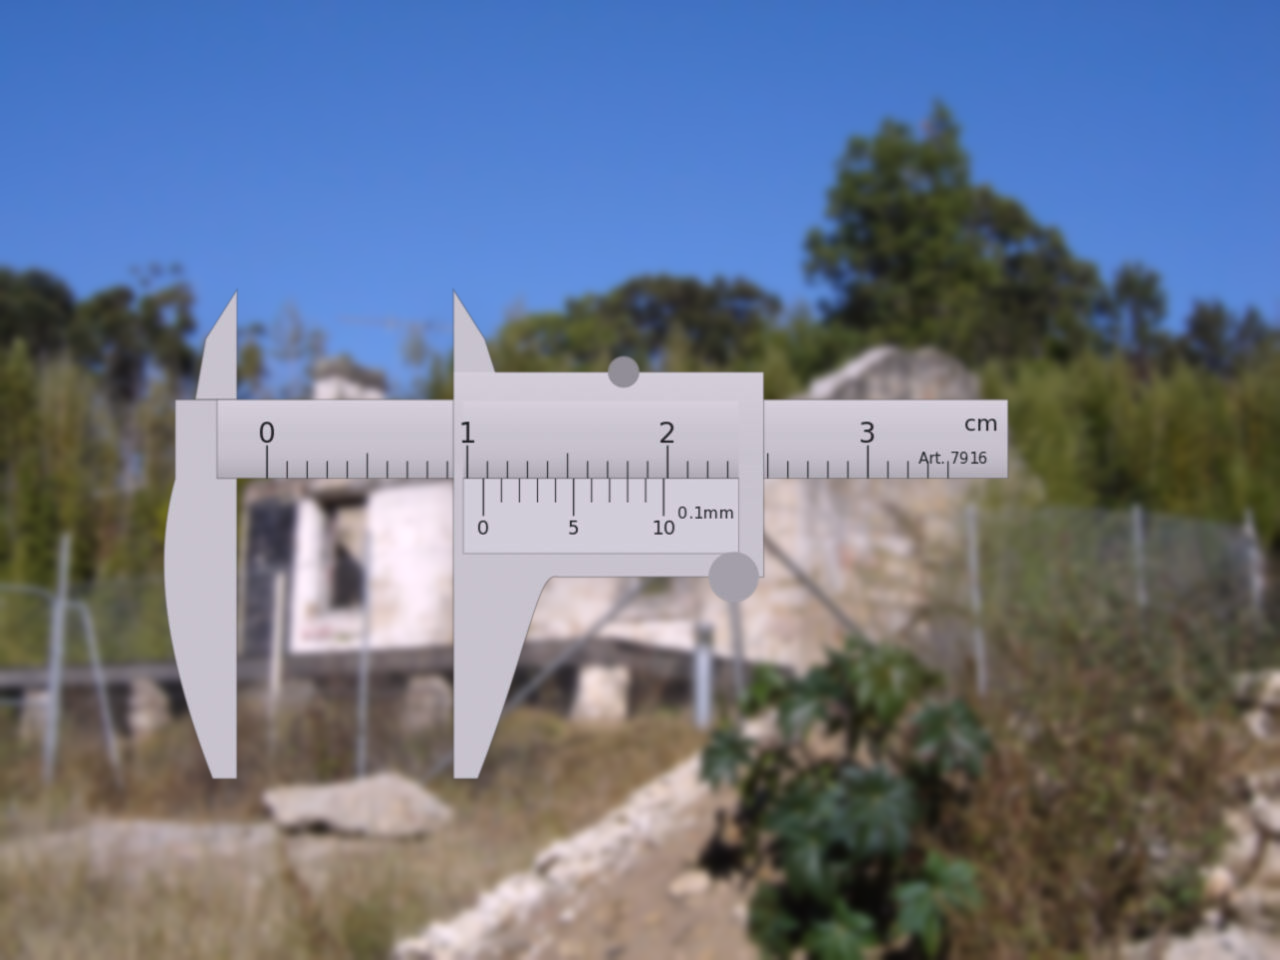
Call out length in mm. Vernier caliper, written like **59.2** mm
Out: **10.8** mm
